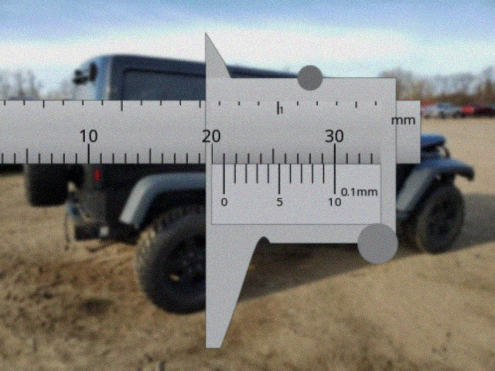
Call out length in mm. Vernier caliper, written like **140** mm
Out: **21.0** mm
